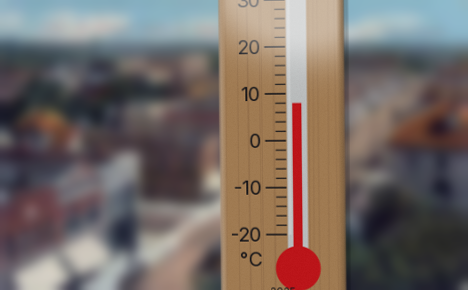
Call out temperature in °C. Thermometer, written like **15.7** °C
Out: **8** °C
